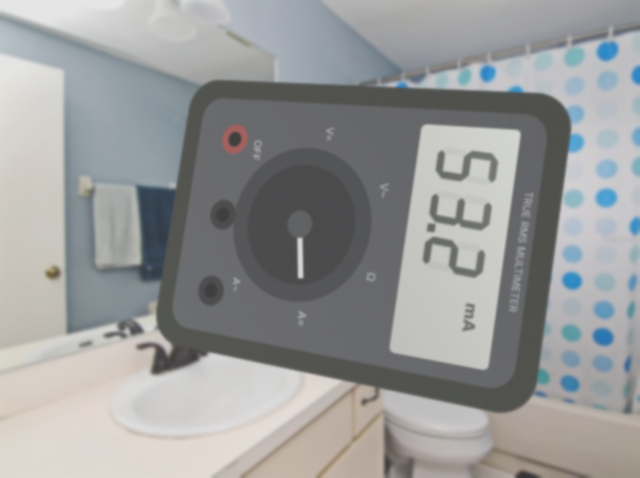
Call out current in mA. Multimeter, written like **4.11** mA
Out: **53.2** mA
